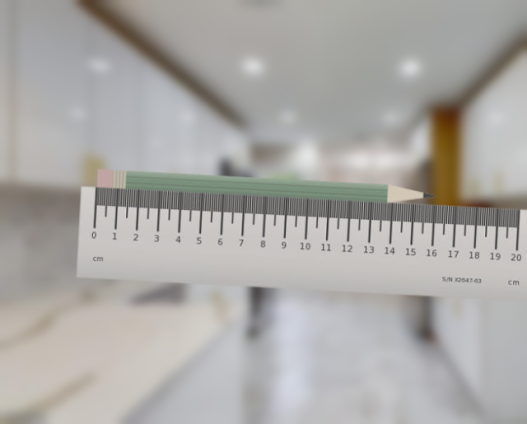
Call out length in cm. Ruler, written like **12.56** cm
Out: **16** cm
